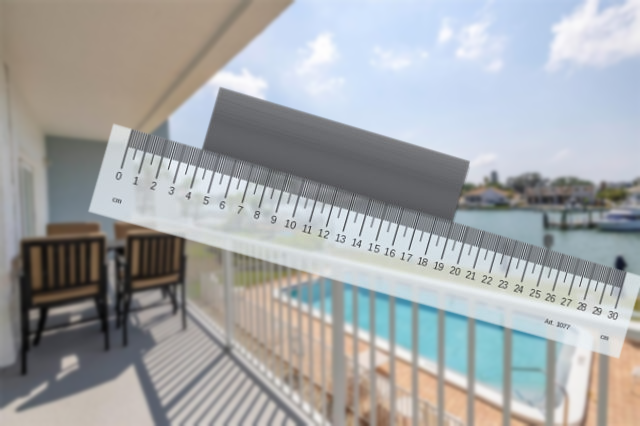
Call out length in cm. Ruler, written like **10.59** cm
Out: **15** cm
